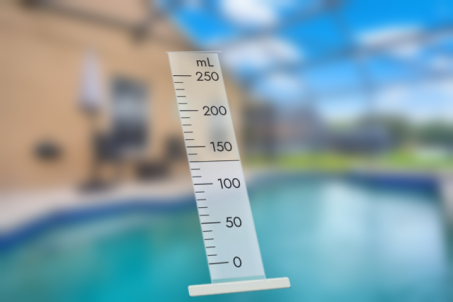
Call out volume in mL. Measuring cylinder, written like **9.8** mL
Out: **130** mL
